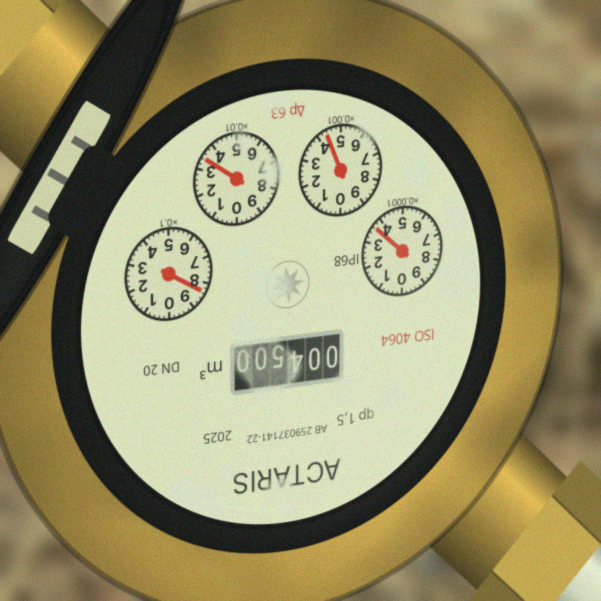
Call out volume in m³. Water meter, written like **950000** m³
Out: **4499.8343** m³
